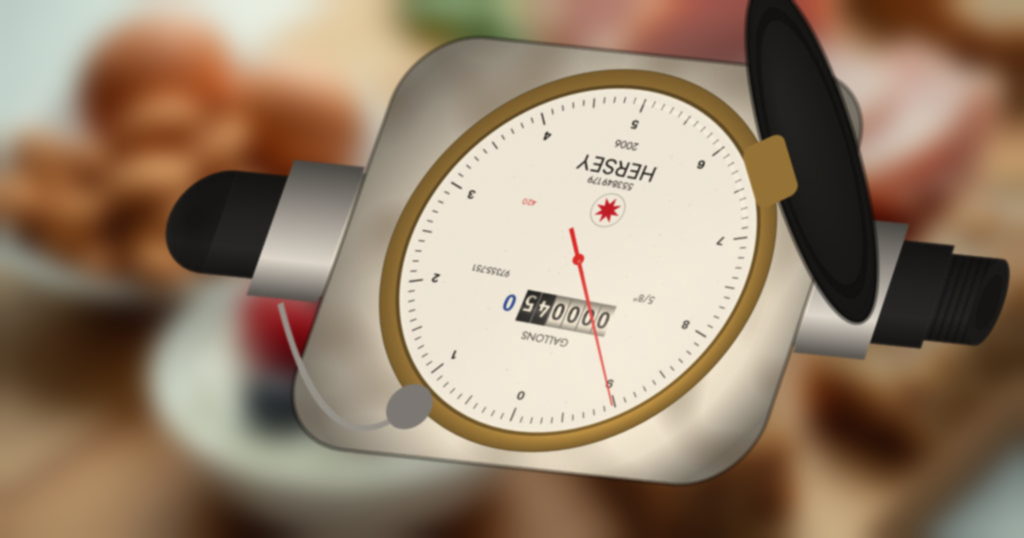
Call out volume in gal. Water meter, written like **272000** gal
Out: **449.0** gal
